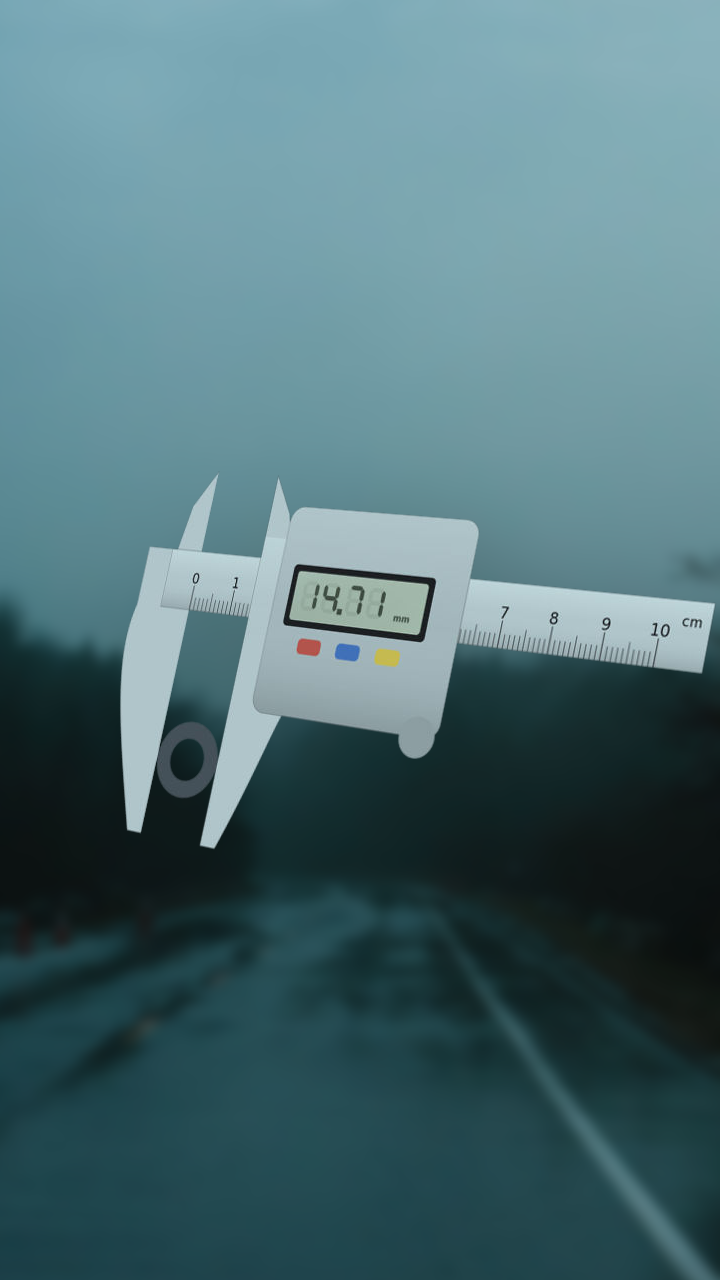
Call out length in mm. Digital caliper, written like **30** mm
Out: **14.71** mm
